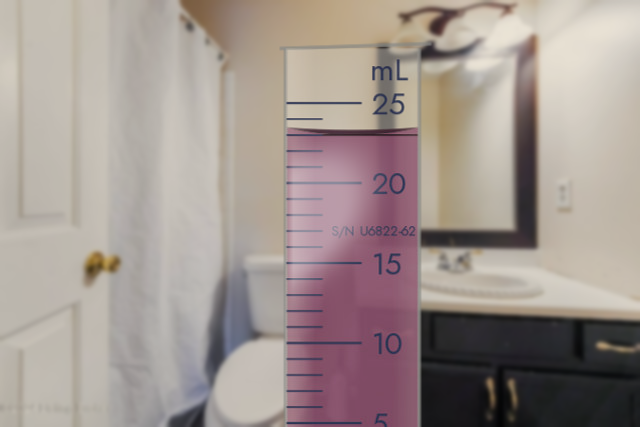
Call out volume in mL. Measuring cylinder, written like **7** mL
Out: **23** mL
